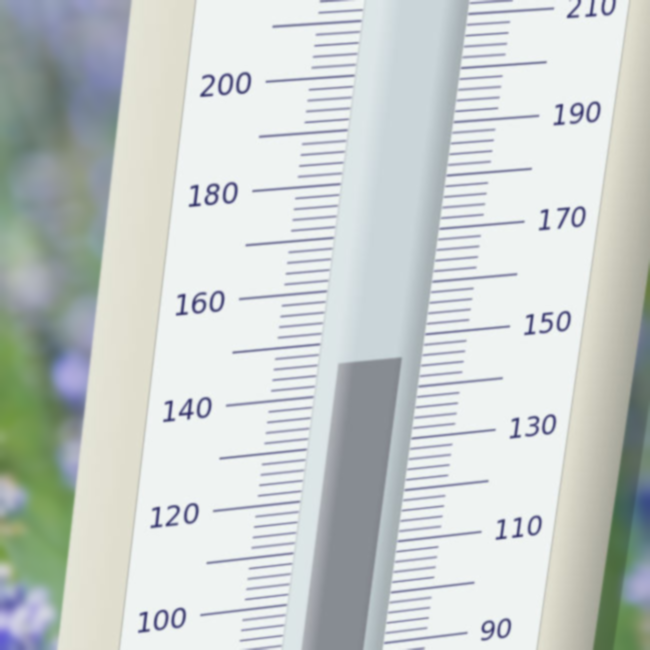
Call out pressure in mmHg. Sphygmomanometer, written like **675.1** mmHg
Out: **146** mmHg
